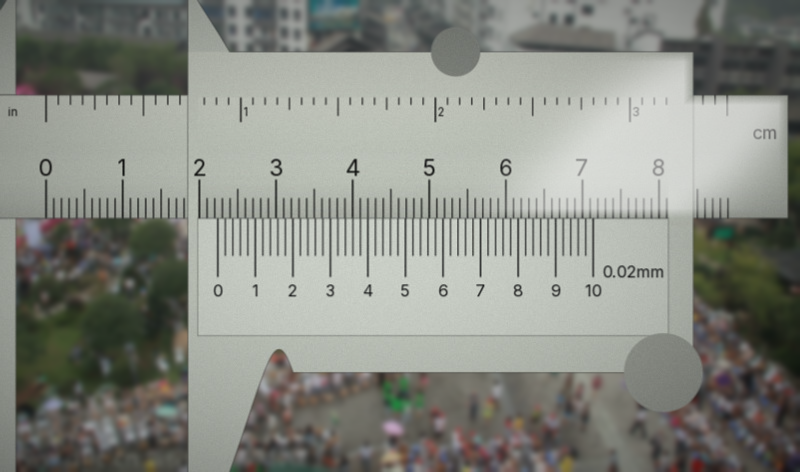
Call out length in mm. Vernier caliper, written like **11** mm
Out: **22.4** mm
